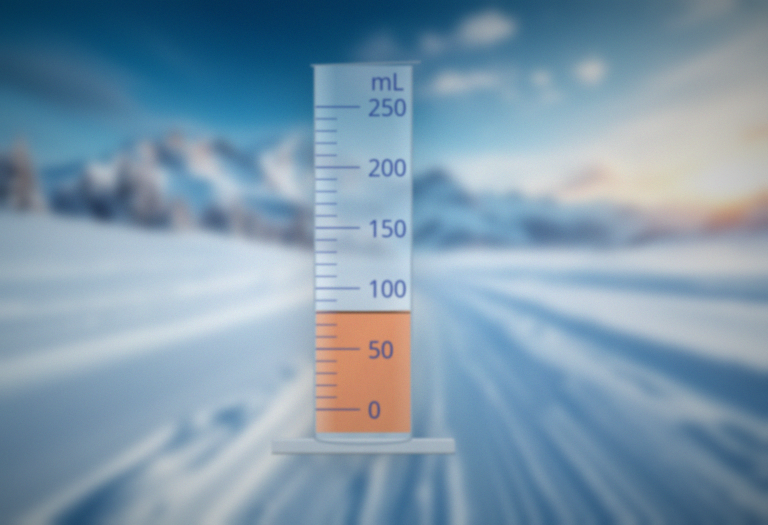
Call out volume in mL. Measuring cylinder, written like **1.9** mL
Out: **80** mL
